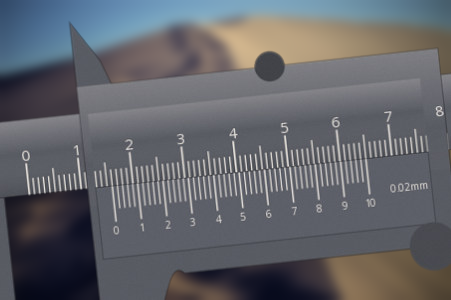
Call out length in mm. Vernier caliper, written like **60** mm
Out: **16.0** mm
